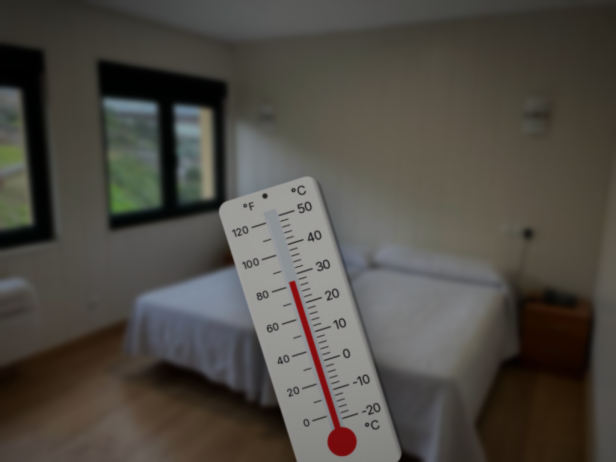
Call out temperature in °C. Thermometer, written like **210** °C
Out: **28** °C
